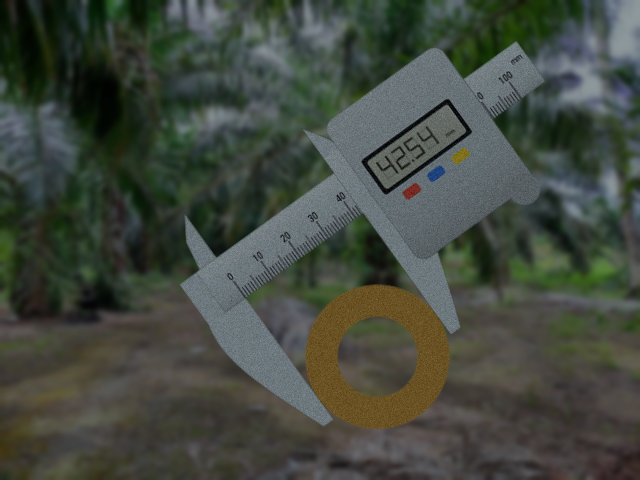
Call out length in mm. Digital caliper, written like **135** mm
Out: **42.54** mm
